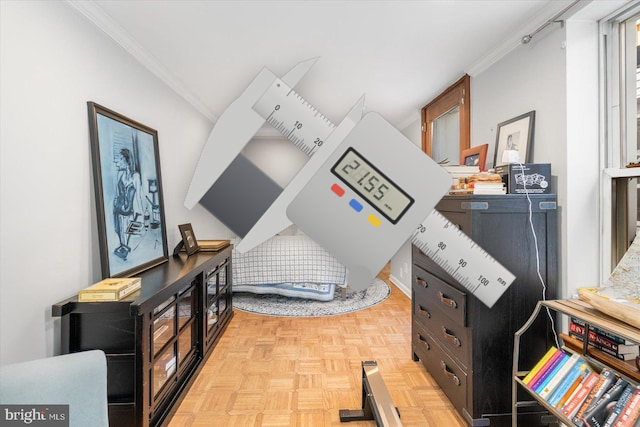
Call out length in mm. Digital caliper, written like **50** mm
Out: **21.55** mm
